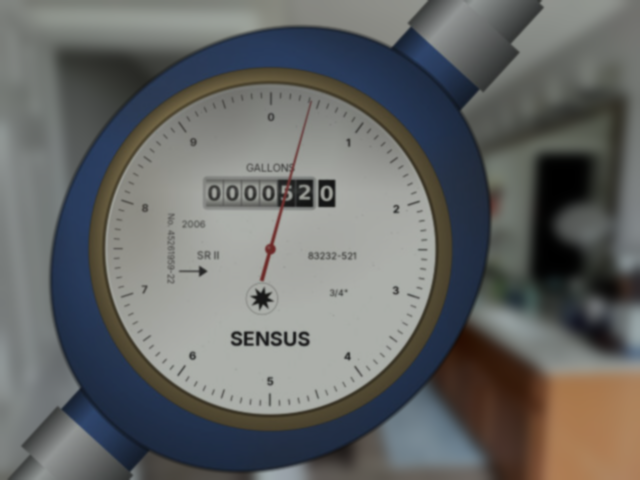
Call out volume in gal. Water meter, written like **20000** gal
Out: **520.4** gal
